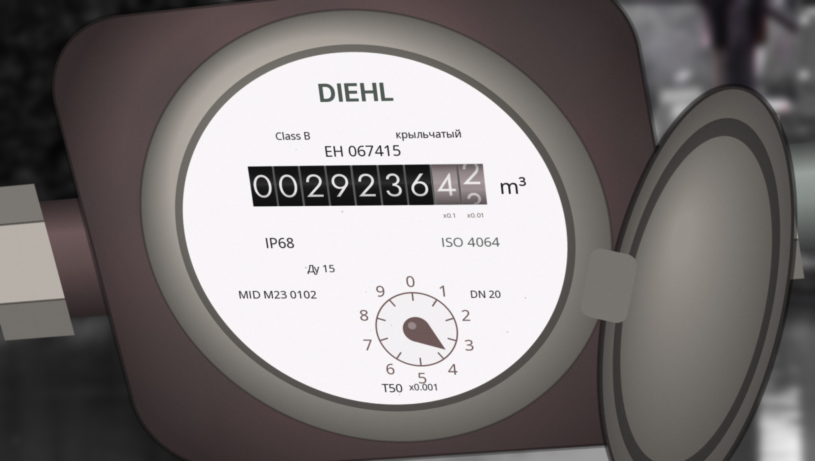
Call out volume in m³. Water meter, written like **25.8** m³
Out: **29236.423** m³
